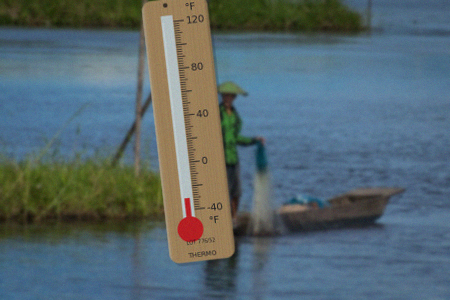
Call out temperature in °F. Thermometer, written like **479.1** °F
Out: **-30** °F
